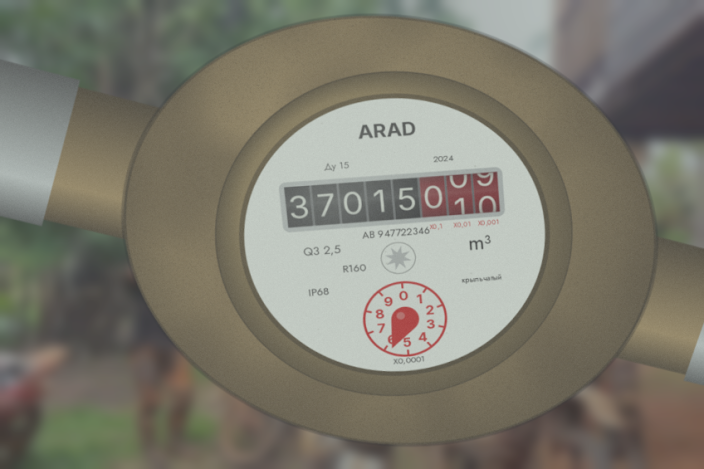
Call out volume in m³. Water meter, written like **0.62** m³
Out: **37015.0095** m³
